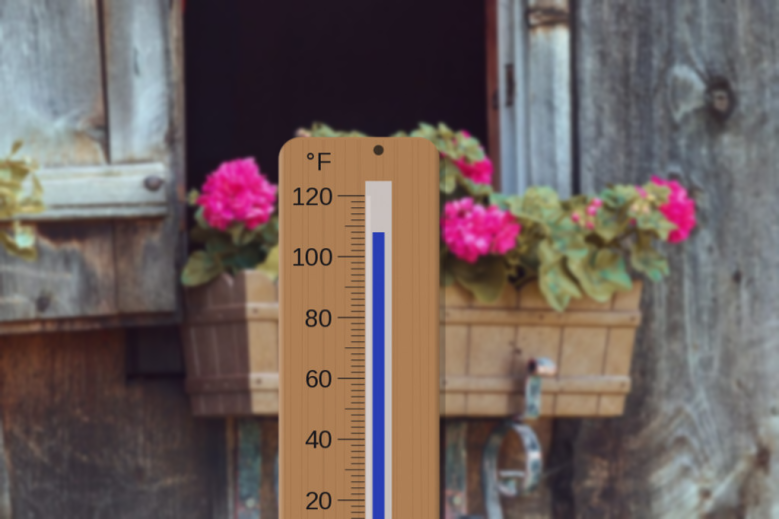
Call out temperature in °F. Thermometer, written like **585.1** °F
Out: **108** °F
